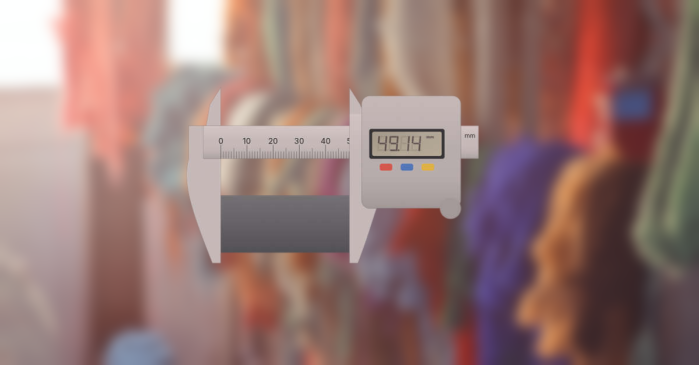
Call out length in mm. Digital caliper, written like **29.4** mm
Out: **49.14** mm
